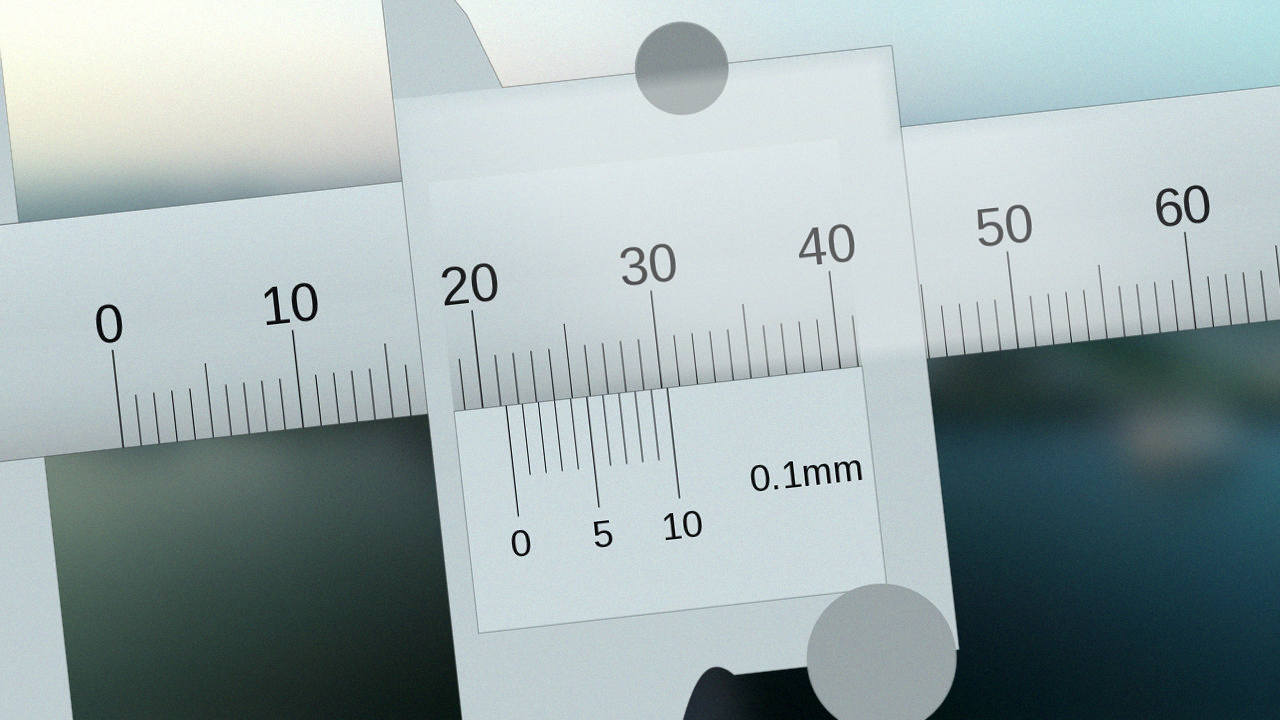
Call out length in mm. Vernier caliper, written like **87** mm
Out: **21.3** mm
